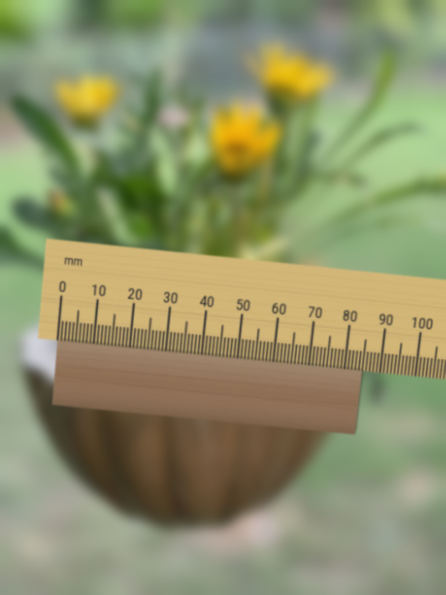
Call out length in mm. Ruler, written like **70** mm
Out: **85** mm
